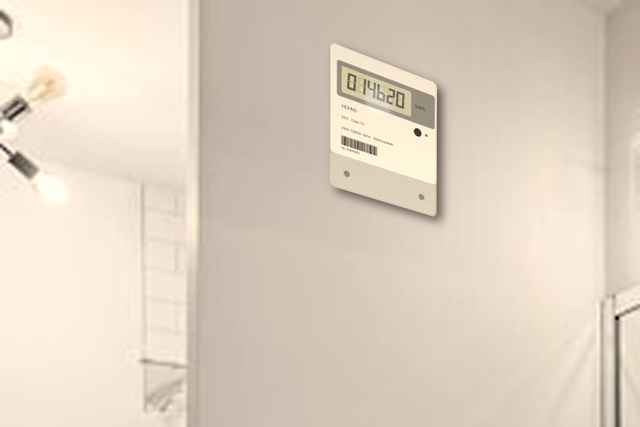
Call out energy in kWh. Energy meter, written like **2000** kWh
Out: **14620** kWh
